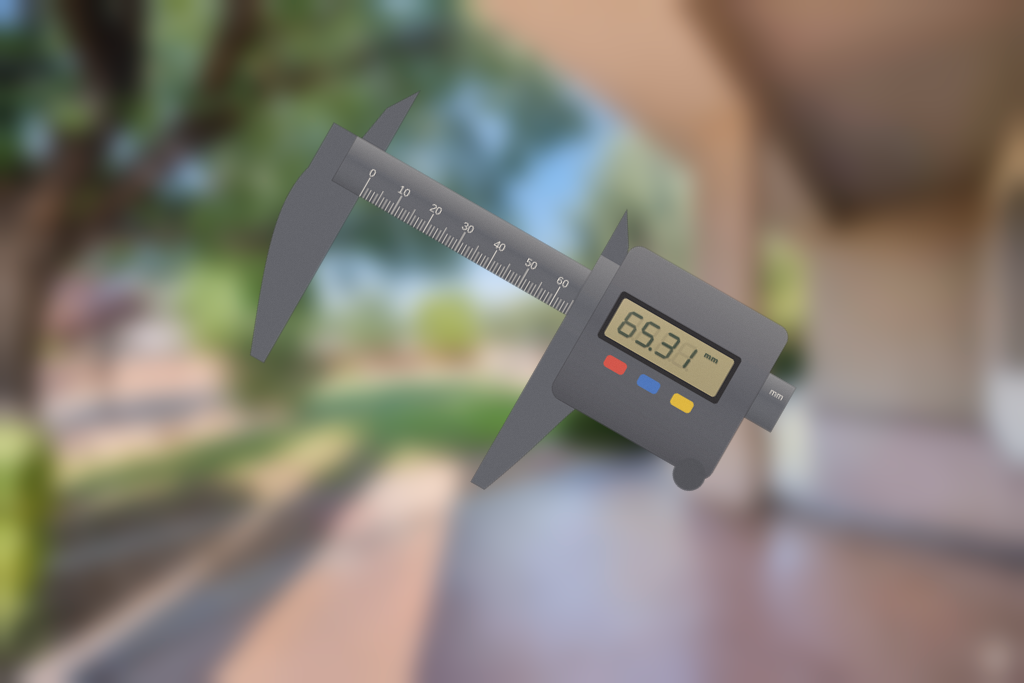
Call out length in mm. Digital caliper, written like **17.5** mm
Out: **65.31** mm
